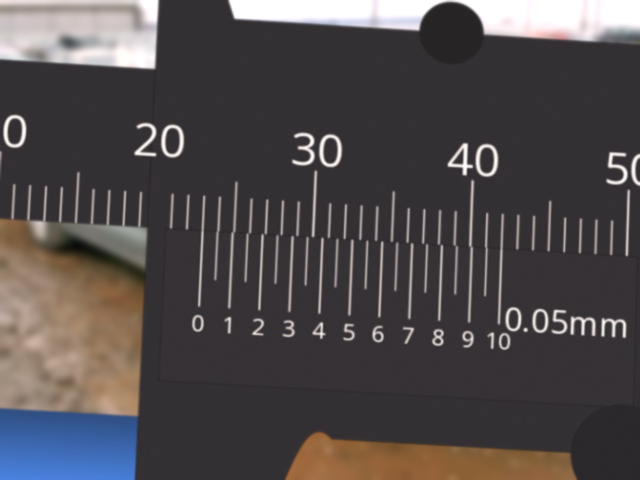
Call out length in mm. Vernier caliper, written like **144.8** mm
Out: **23.0** mm
